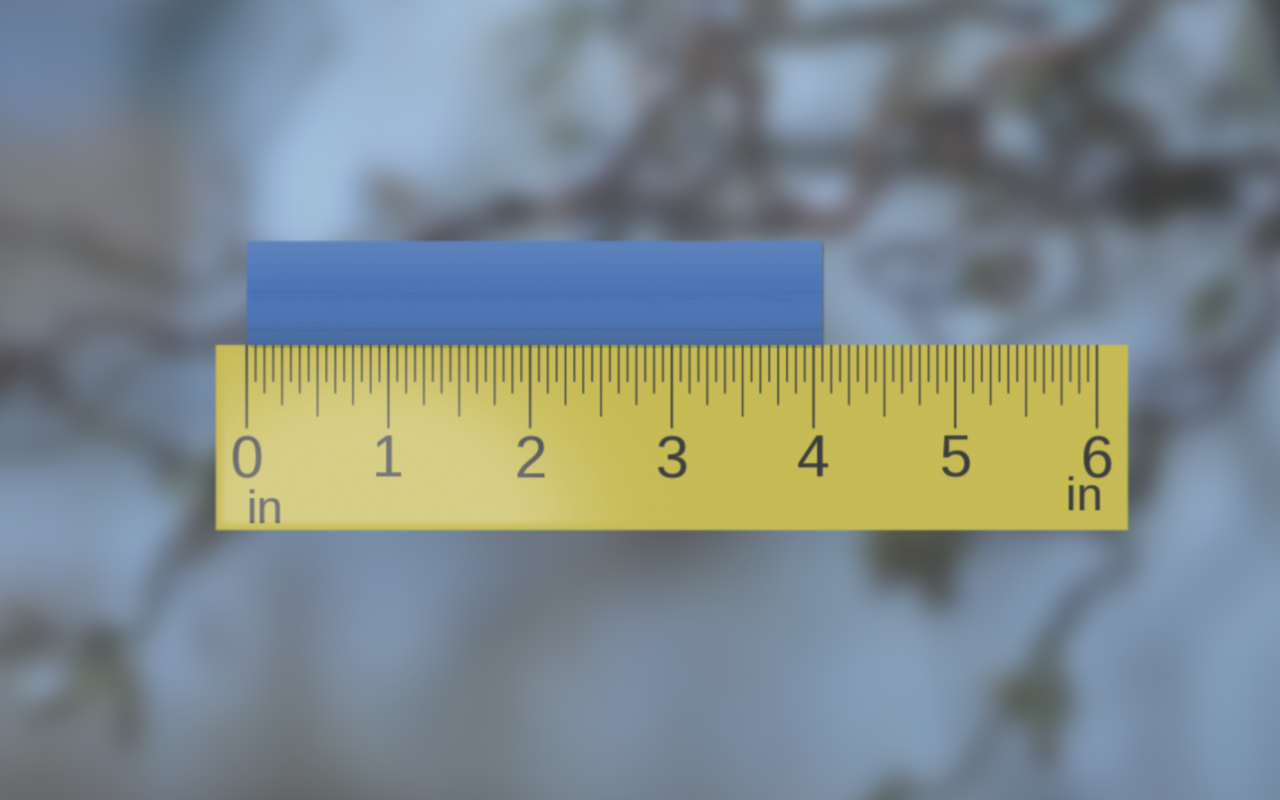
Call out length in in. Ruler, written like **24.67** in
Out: **4.0625** in
